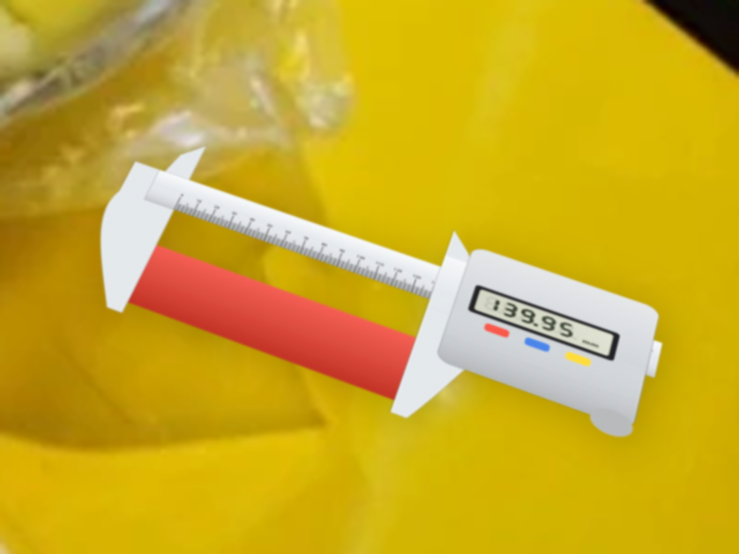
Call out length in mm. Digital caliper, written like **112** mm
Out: **139.95** mm
